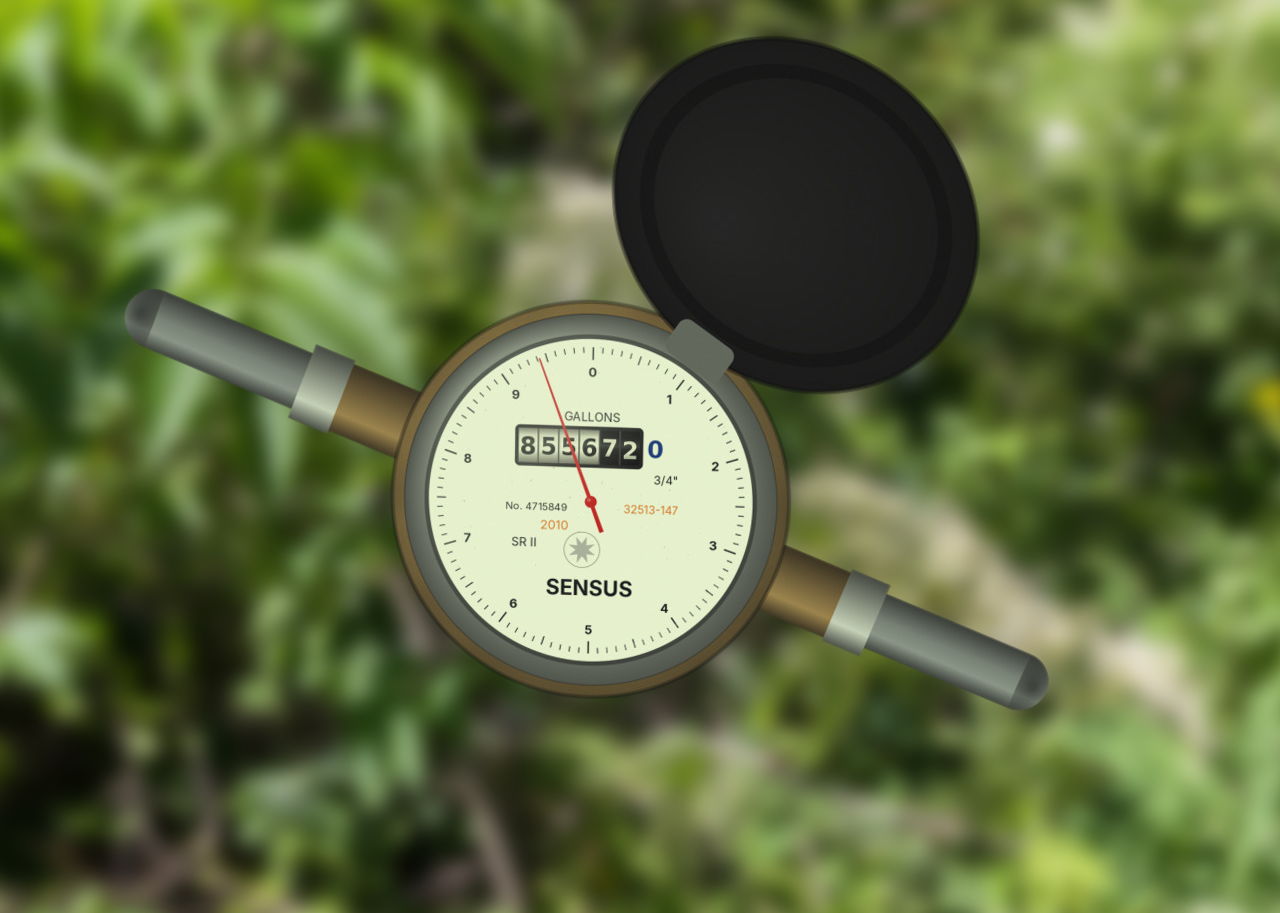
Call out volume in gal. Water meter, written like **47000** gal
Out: **8556719.4** gal
